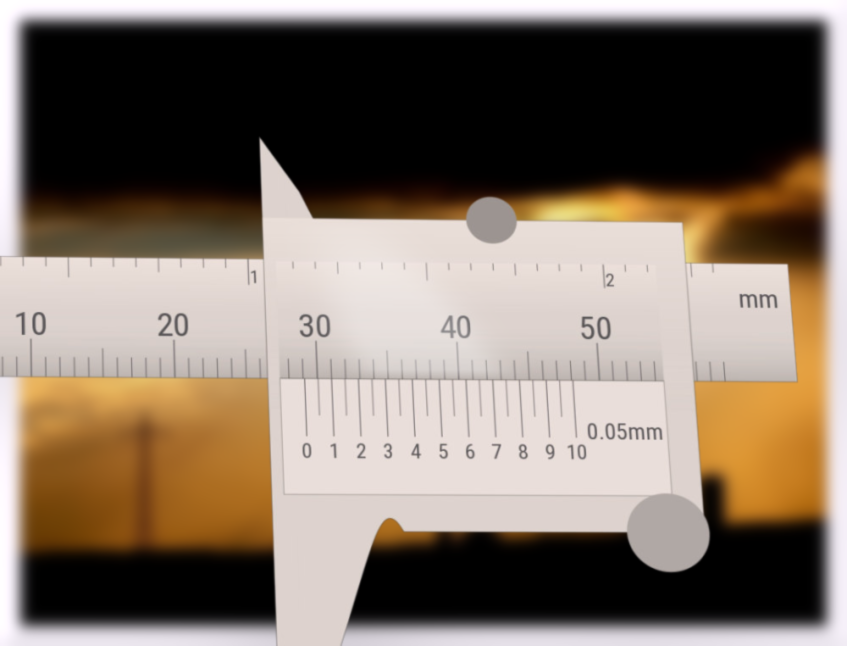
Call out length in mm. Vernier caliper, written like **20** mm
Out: **29.1** mm
